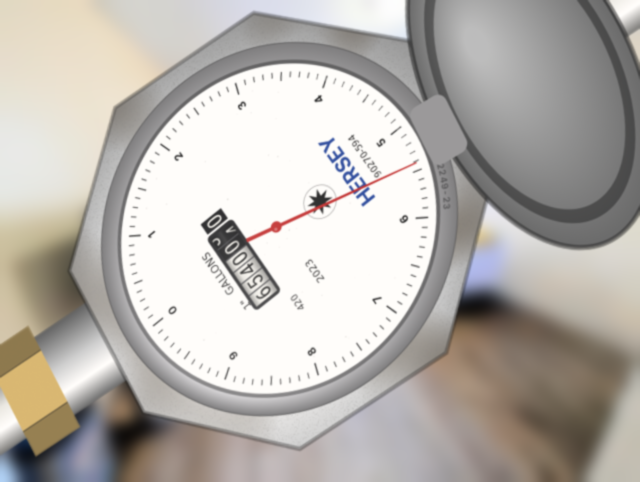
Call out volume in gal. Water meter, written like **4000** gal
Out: **6540035.4** gal
